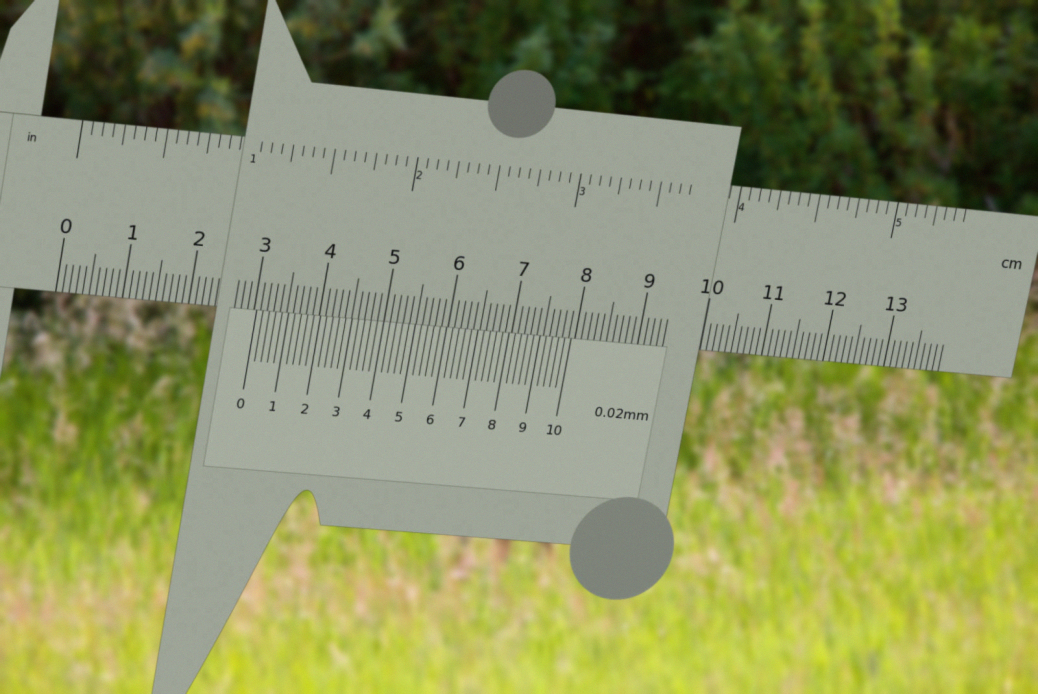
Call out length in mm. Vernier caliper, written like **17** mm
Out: **30.4** mm
